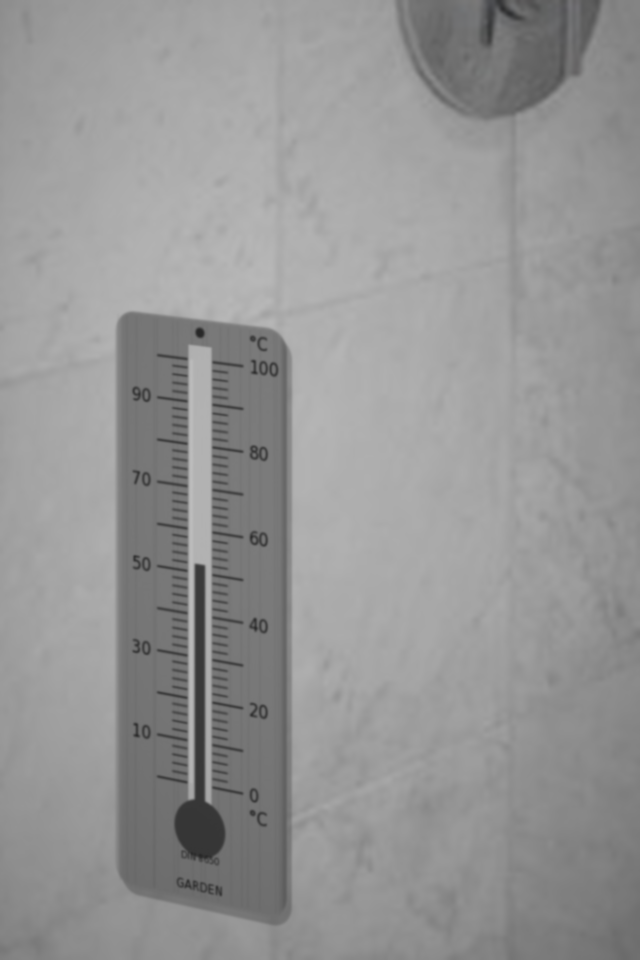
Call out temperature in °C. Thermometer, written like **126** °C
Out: **52** °C
